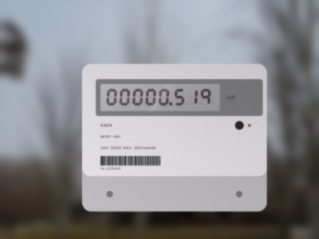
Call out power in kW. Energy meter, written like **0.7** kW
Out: **0.519** kW
